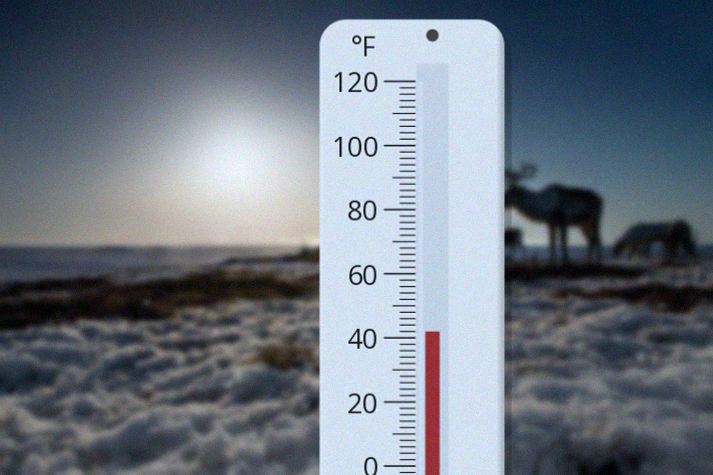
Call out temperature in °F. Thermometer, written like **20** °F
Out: **42** °F
